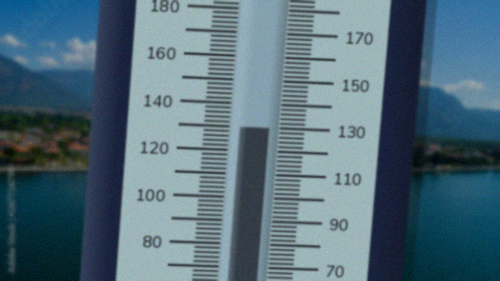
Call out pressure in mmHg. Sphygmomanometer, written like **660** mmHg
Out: **130** mmHg
